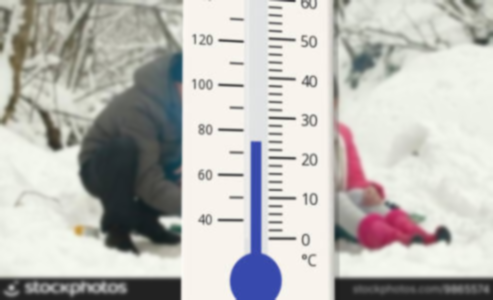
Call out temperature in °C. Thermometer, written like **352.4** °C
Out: **24** °C
